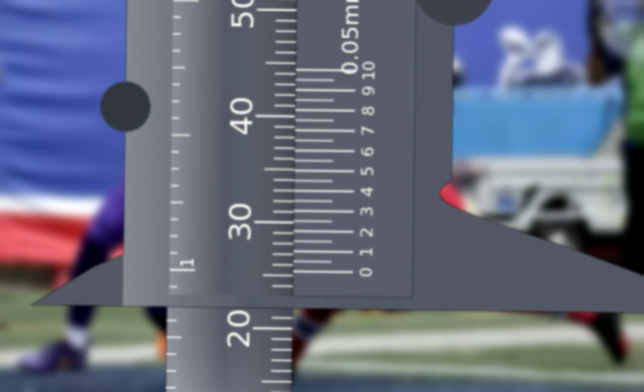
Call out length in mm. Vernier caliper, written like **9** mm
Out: **25.4** mm
